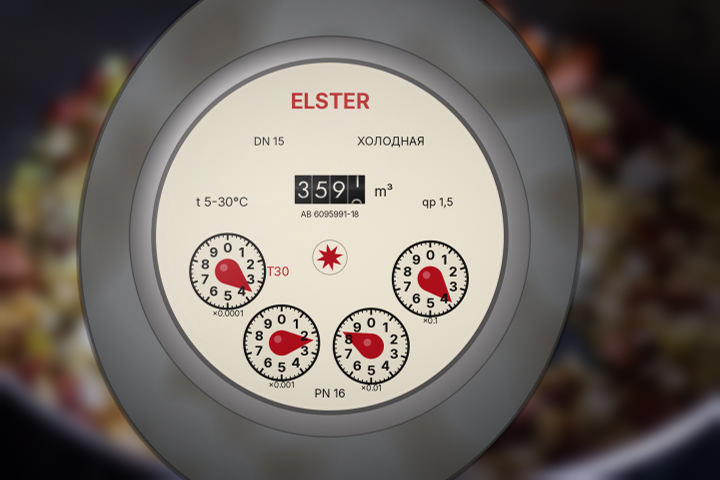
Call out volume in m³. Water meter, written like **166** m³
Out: **3591.3823** m³
